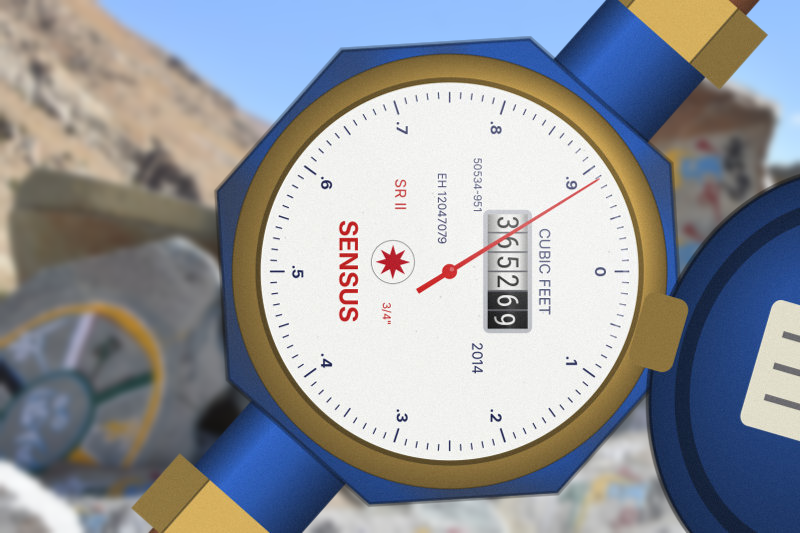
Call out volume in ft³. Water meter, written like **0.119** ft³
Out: **365268.91** ft³
